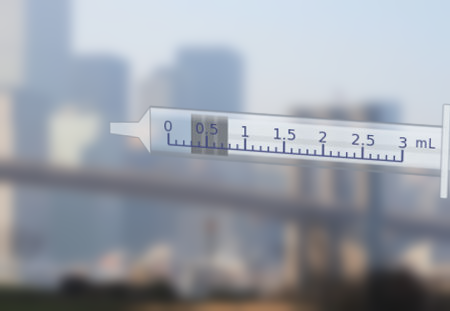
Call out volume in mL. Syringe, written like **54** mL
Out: **0.3** mL
